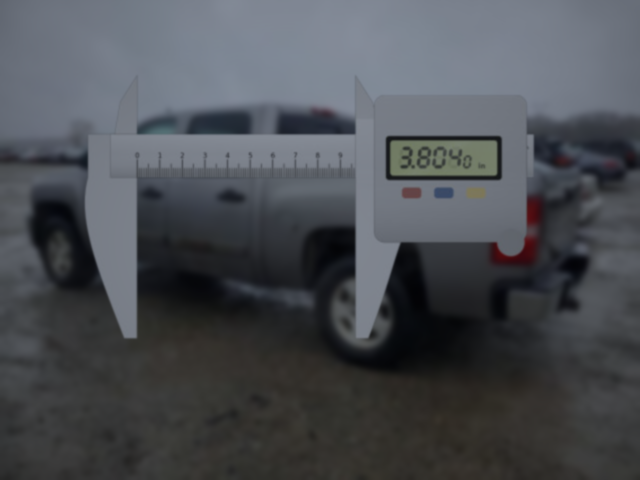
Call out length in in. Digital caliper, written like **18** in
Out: **3.8040** in
